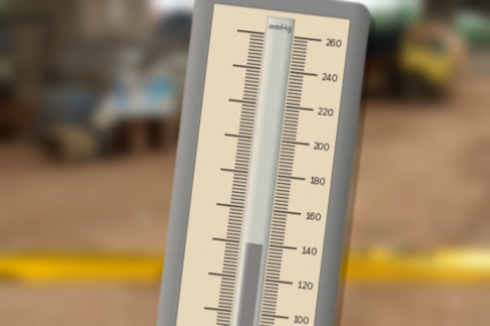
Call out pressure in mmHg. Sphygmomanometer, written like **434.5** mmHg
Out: **140** mmHg
